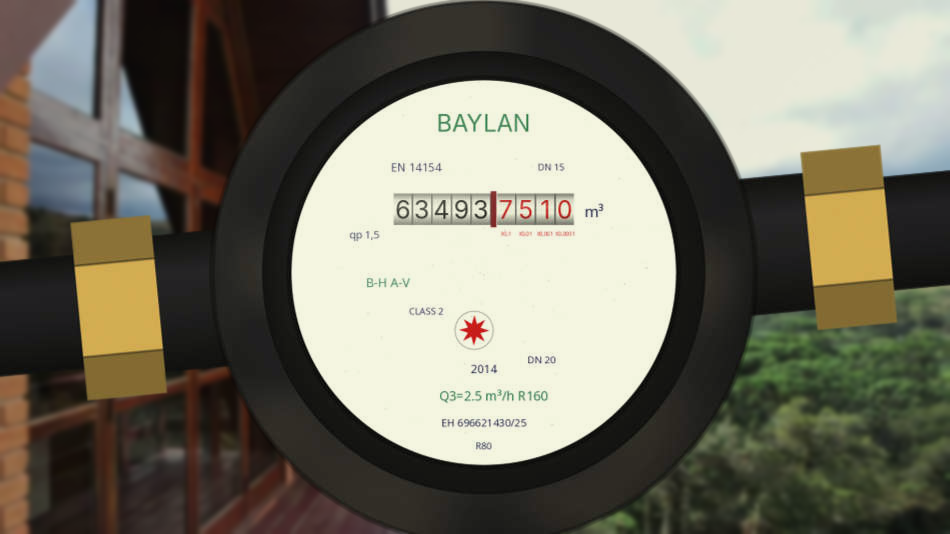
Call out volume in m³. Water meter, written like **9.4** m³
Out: **63493.7510** m³
